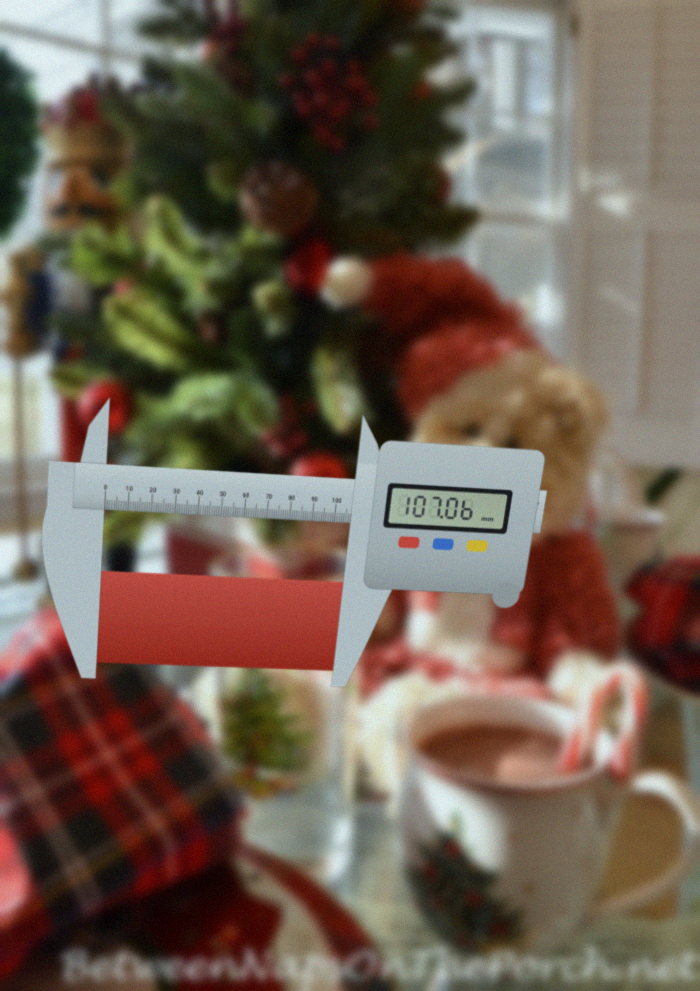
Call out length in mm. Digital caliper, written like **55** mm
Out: **107.06** mm
